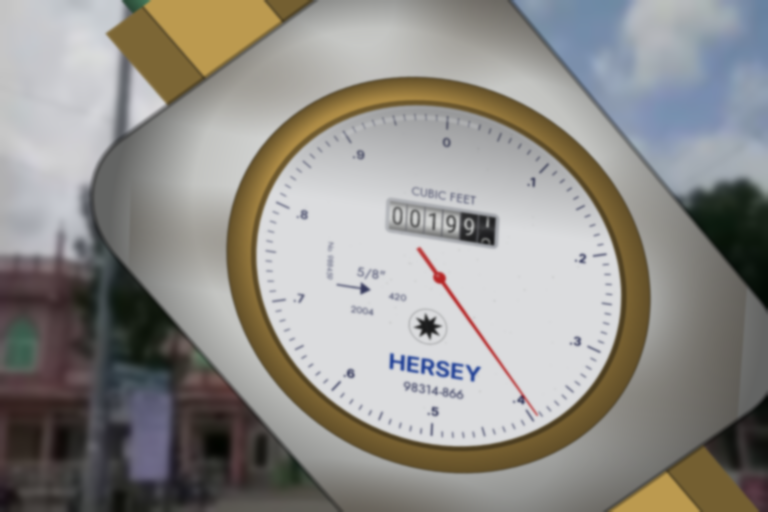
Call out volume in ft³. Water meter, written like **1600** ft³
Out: **1991.39** ft³
